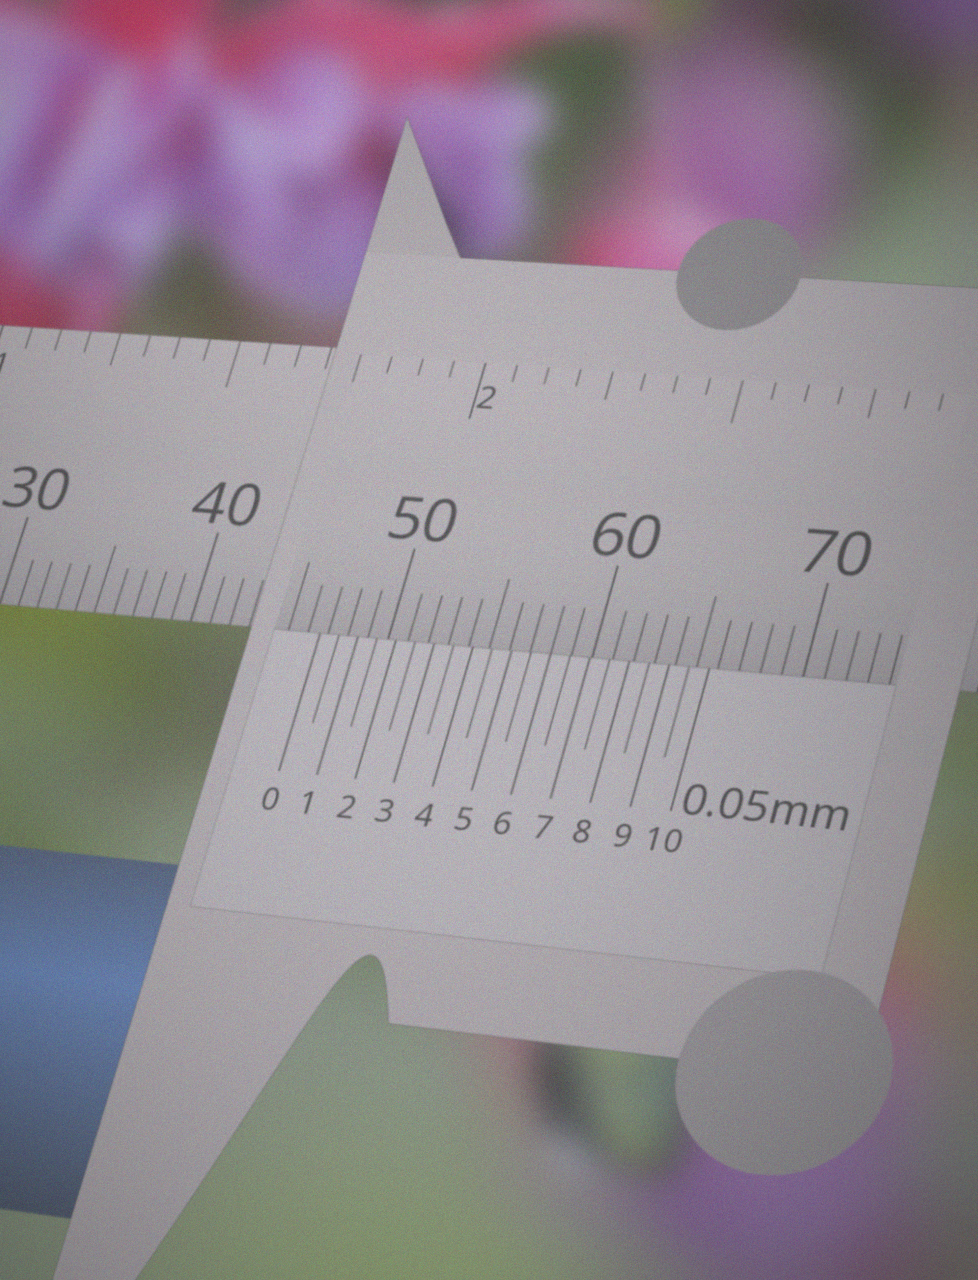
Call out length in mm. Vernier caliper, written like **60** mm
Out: **46.6** mm
